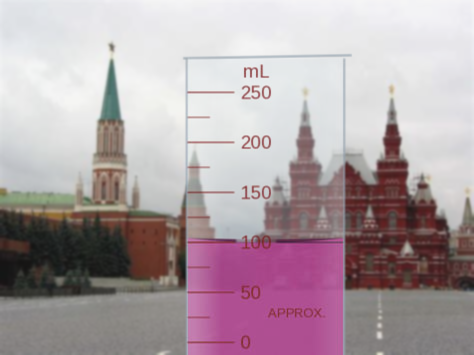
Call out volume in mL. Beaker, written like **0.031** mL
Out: **100** mL
